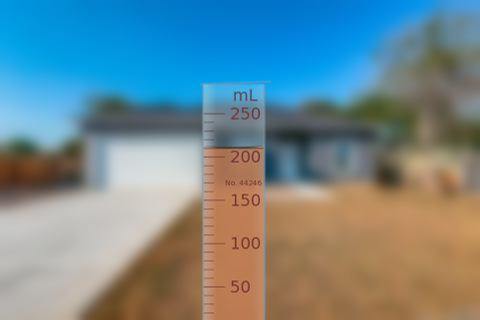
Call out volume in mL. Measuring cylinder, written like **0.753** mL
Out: **210** mL
